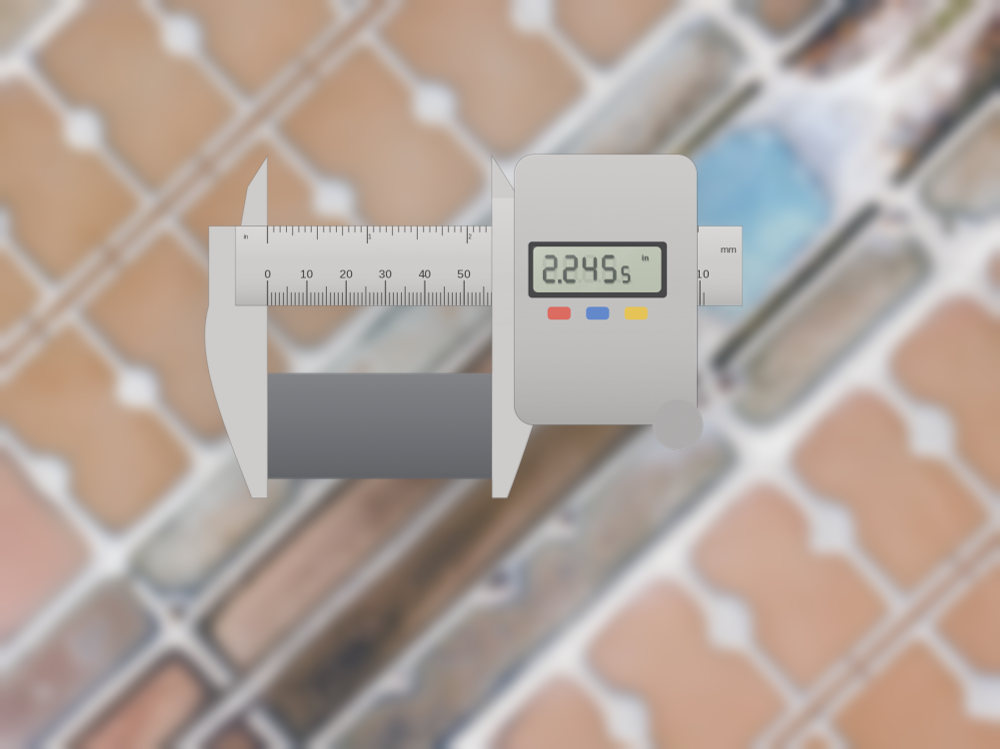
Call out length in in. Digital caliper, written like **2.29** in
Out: **2.2455** in
